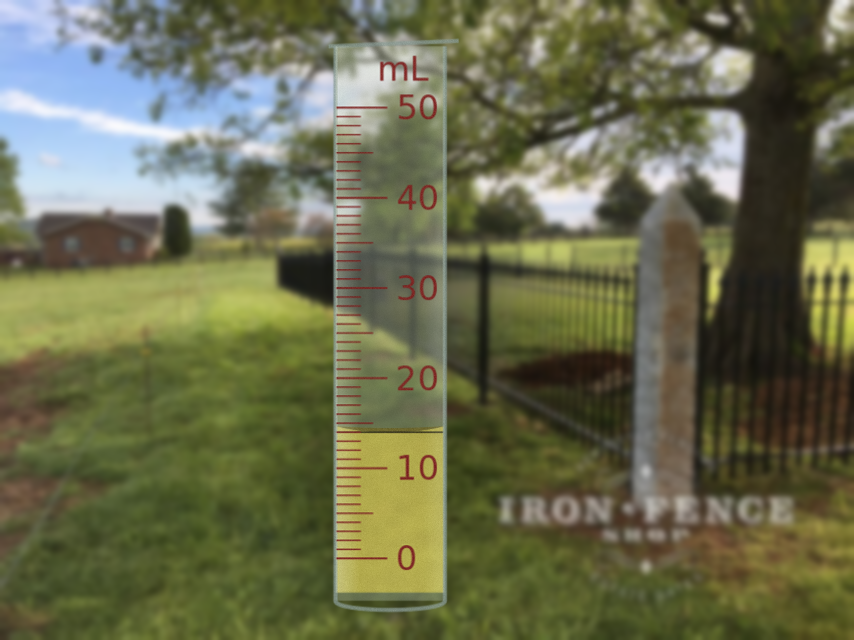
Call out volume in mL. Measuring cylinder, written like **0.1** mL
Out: **14** mL
